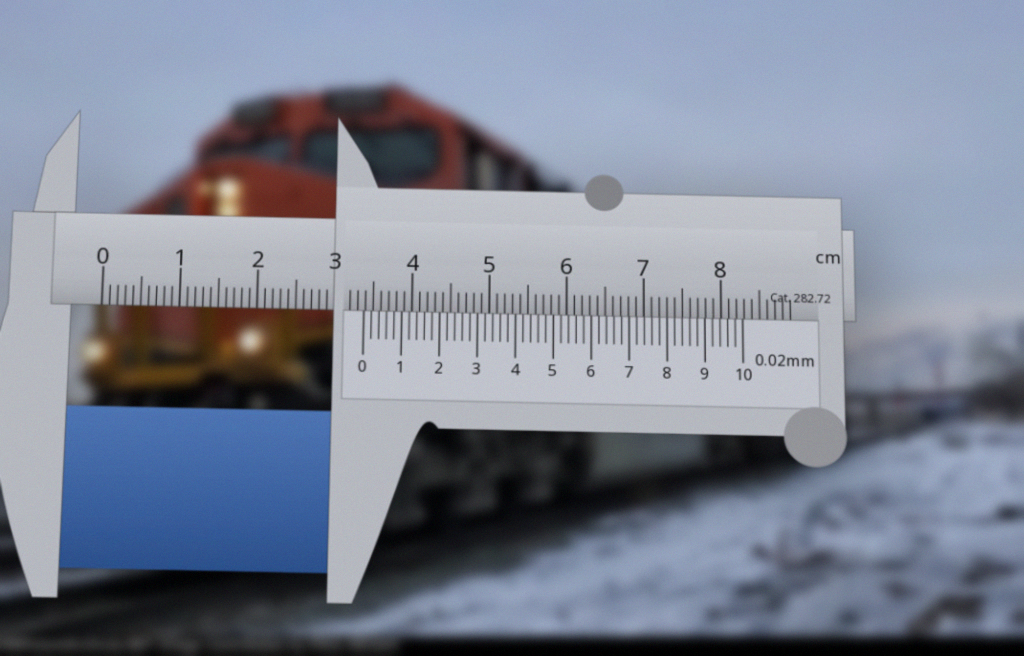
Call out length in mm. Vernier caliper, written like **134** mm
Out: **33.8** mm
